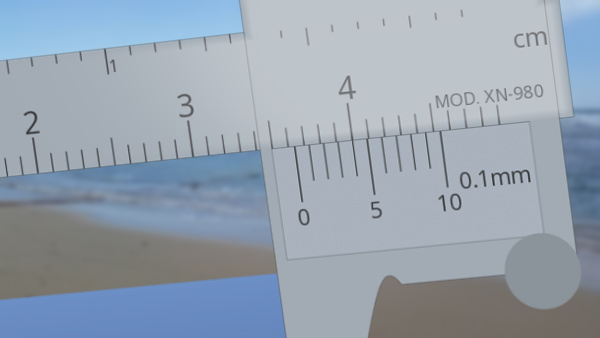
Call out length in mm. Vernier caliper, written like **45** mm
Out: **36.4** mm
